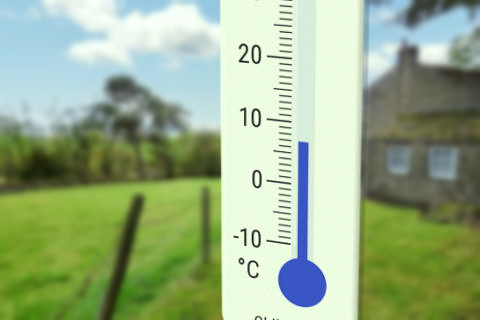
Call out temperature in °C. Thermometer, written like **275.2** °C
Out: **7** °C
